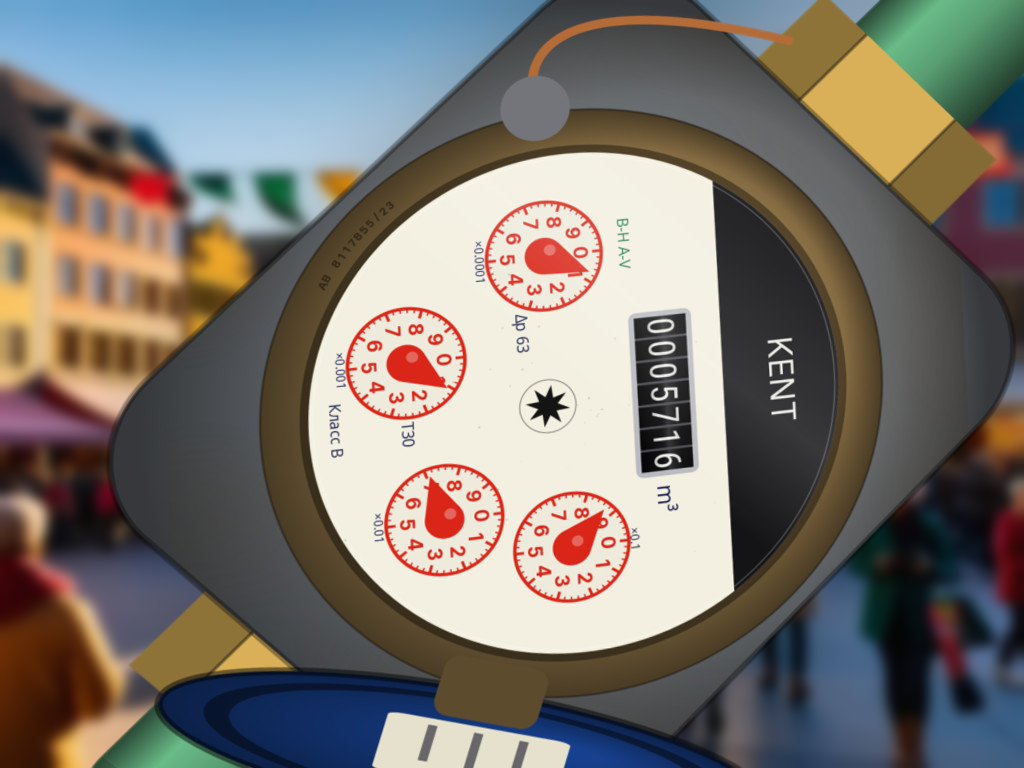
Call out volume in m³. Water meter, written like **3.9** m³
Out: **5716.8710** m³
